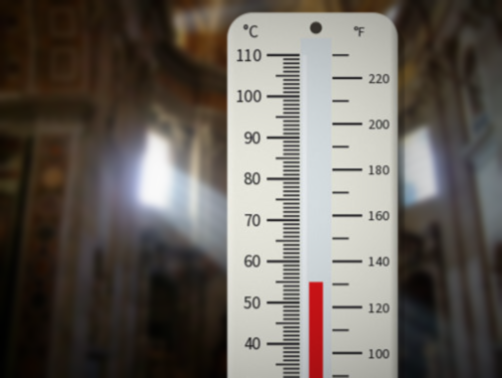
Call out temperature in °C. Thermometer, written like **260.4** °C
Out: **55** °C
